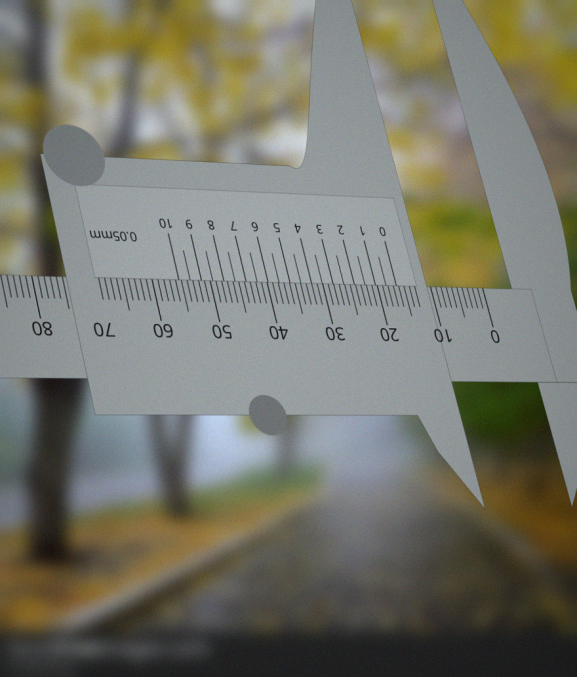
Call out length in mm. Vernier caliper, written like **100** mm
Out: **16.4** mm
